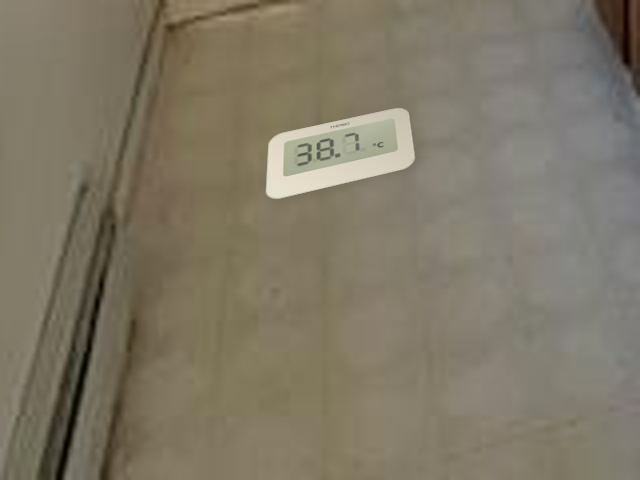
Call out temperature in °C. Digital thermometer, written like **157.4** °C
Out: **38.7** °C
